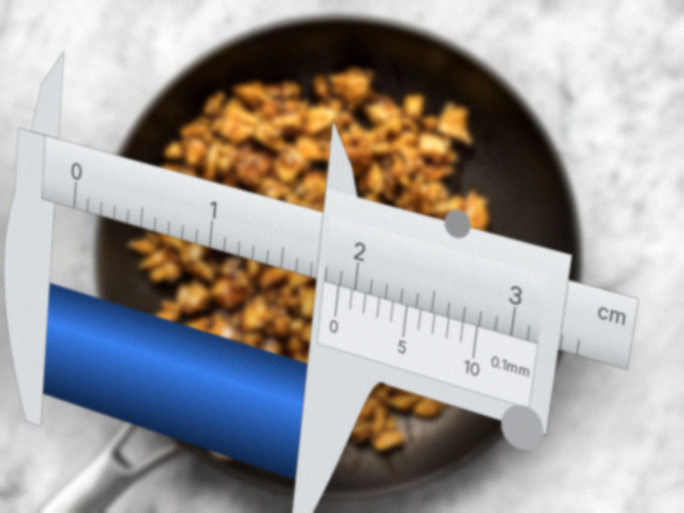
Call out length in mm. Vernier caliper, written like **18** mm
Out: **18.9** mm
